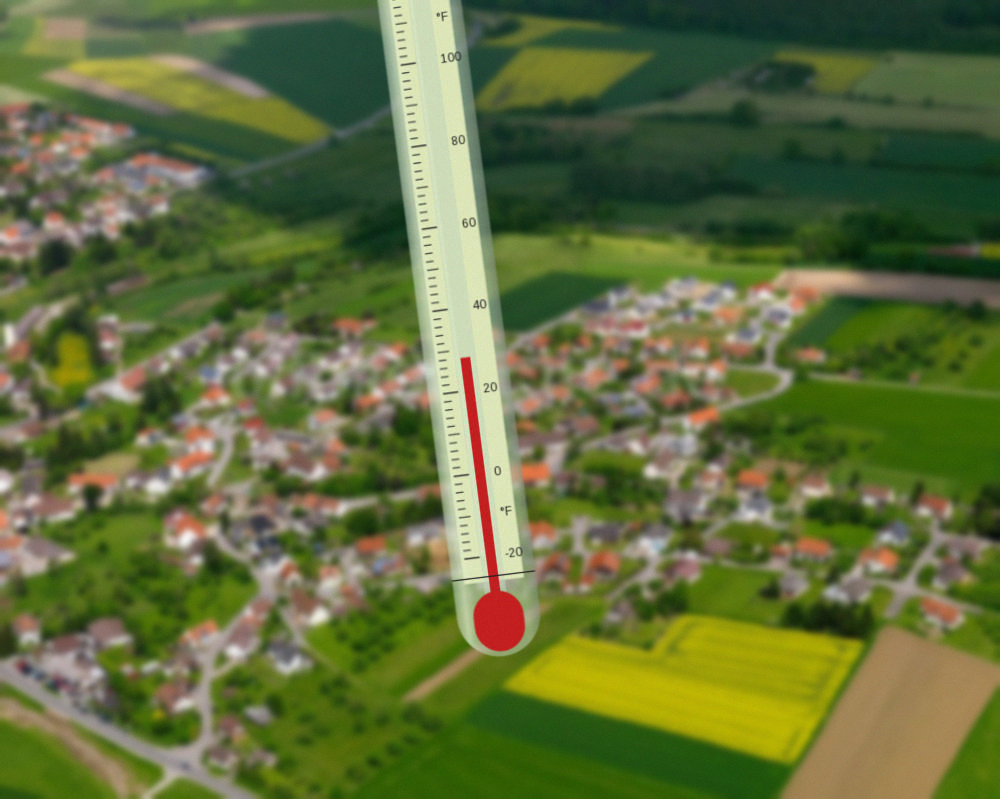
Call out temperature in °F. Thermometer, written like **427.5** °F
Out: **28** °F
